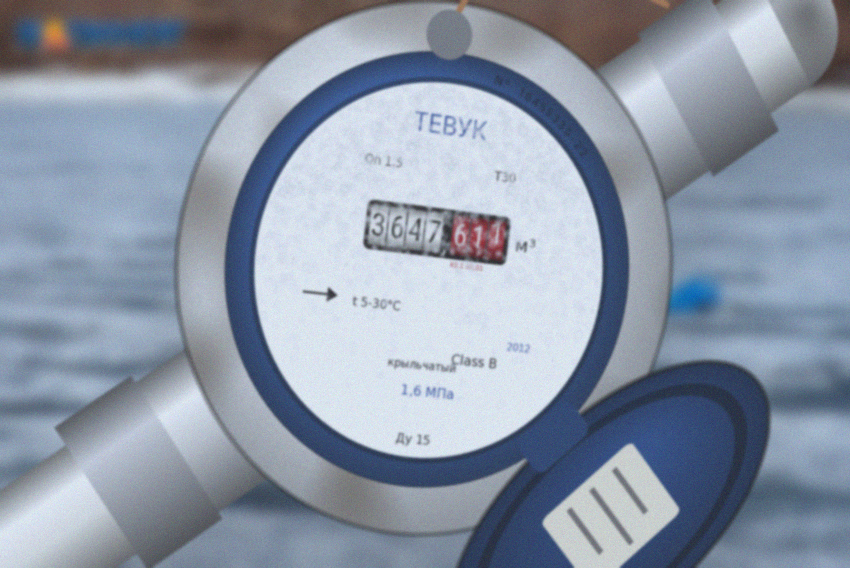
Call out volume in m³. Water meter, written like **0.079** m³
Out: **3647.611** m³
